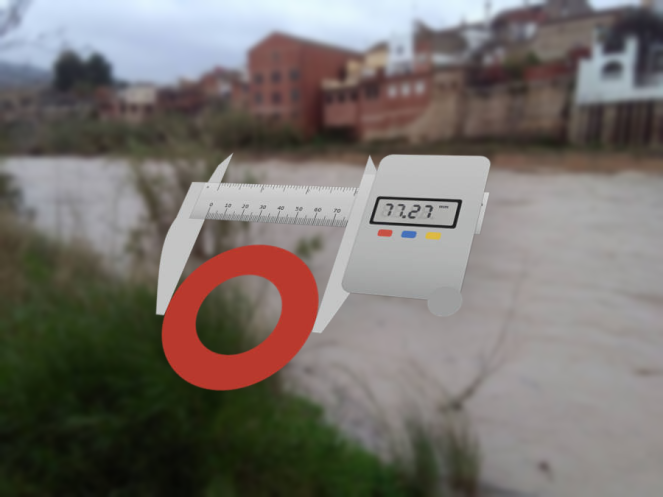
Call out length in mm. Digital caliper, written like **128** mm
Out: **77.27** mm
